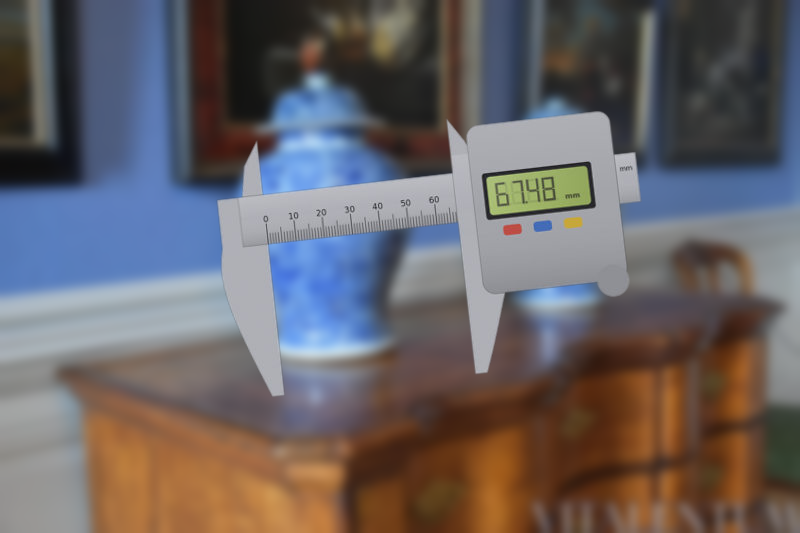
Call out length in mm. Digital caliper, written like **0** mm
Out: **67.48** mm
